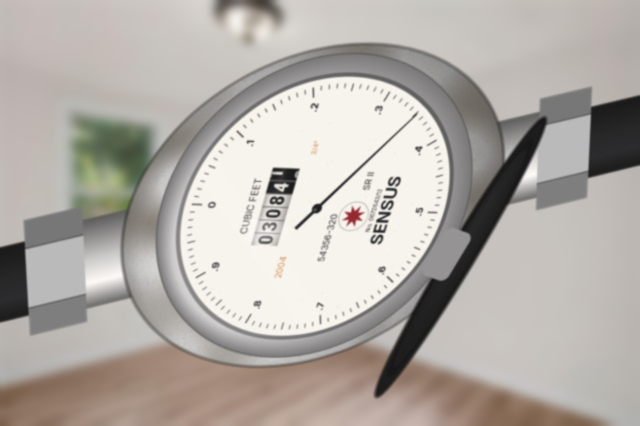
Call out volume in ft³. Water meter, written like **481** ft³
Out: **30841.35** ft³
